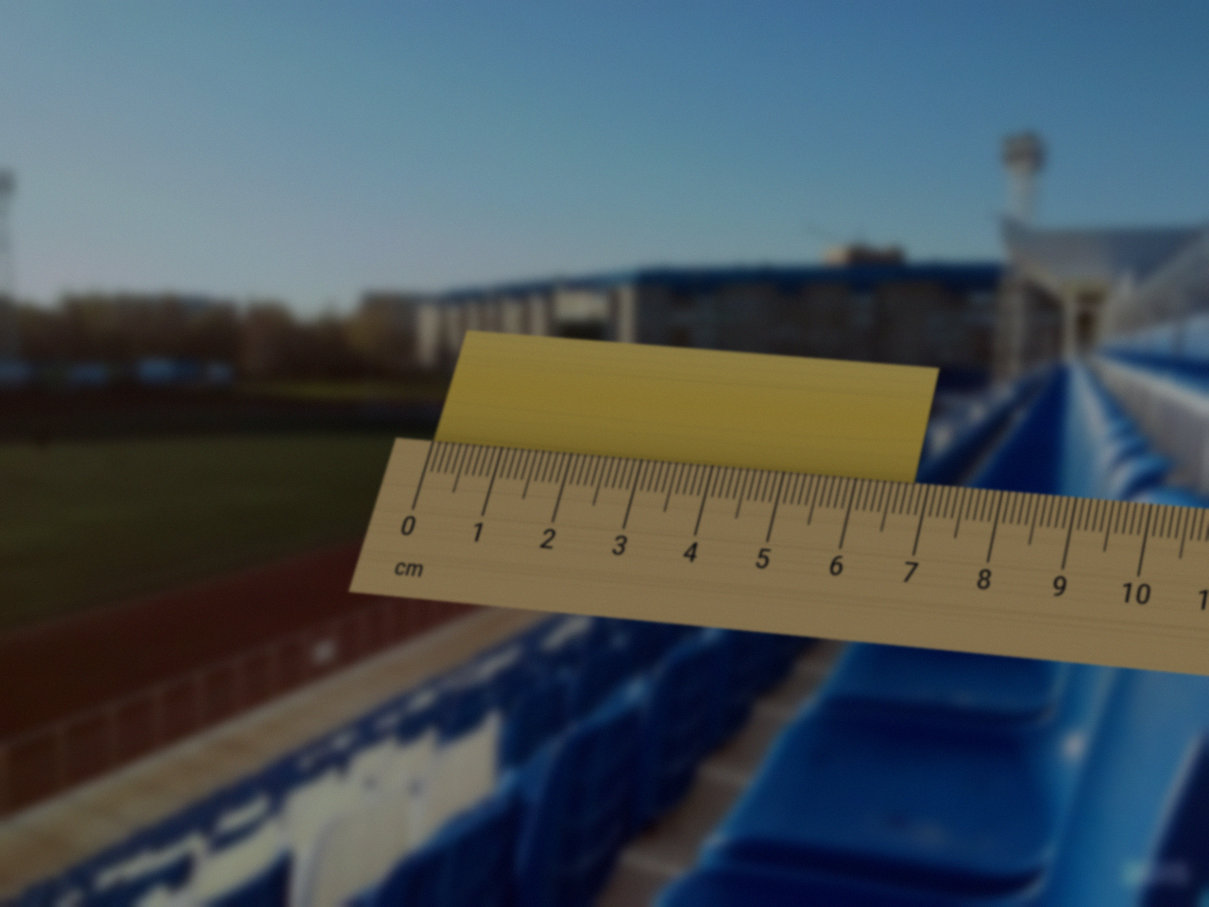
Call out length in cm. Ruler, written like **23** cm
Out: **6.8** cm
